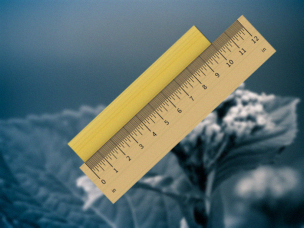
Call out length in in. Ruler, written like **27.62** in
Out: **10** in
